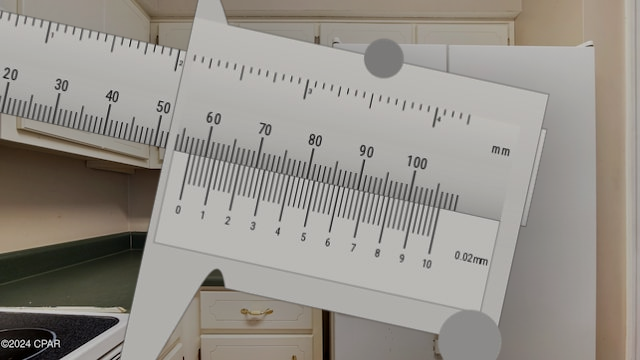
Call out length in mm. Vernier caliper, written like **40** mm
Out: **57.0** mm
